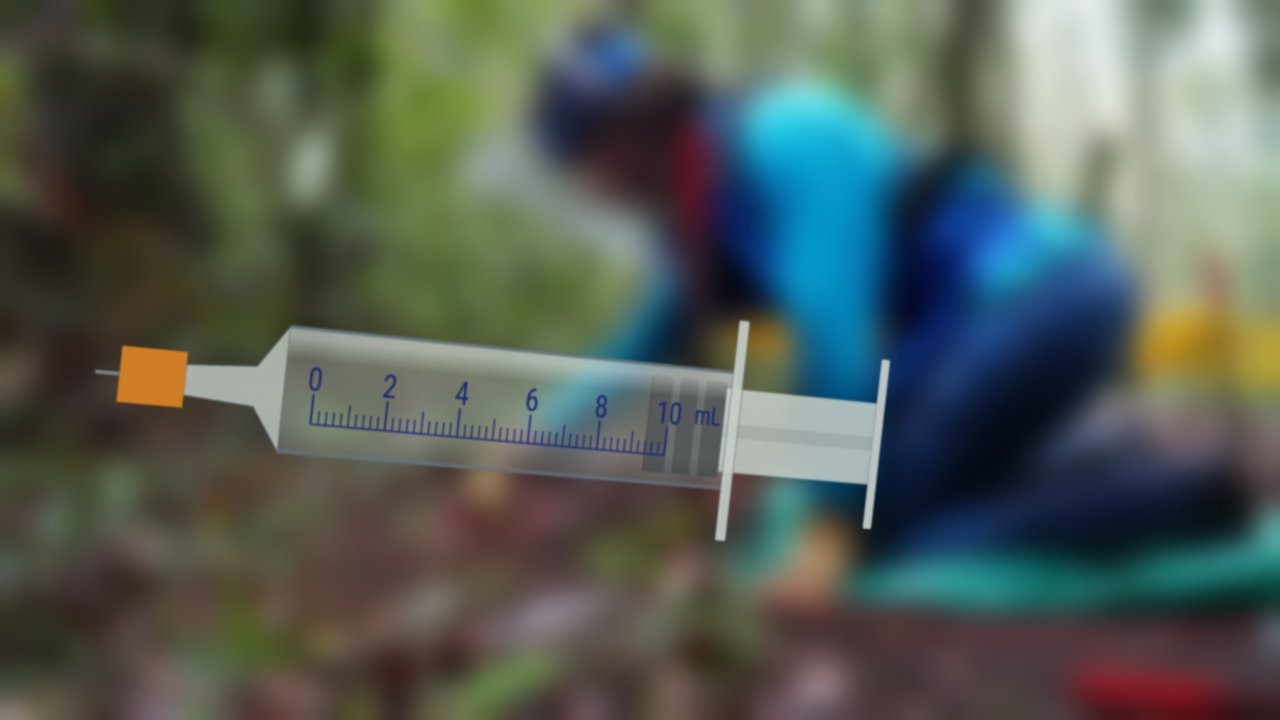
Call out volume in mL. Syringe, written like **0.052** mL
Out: **9.4** mL
